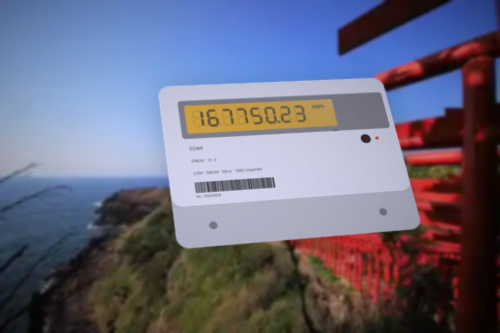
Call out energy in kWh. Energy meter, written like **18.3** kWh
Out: **167750.23** kWh
